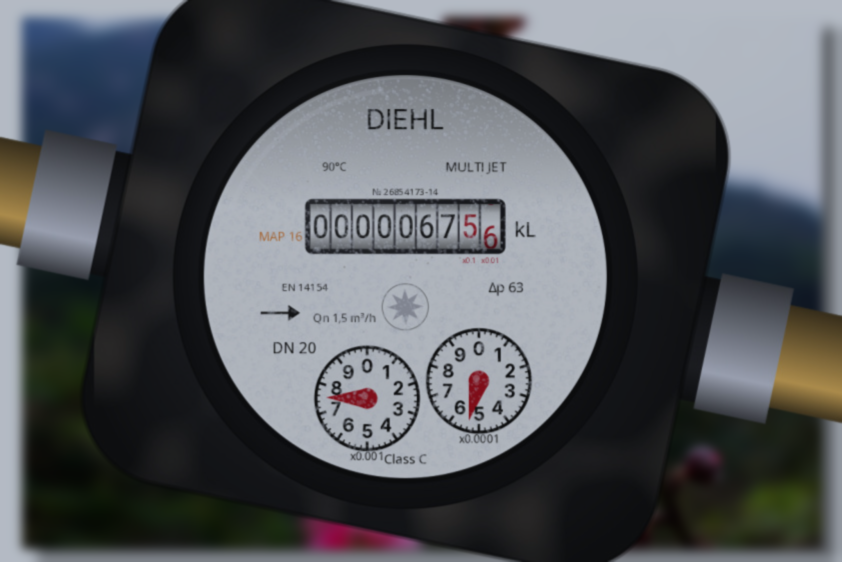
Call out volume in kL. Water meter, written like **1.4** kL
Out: **67.5575** kL
